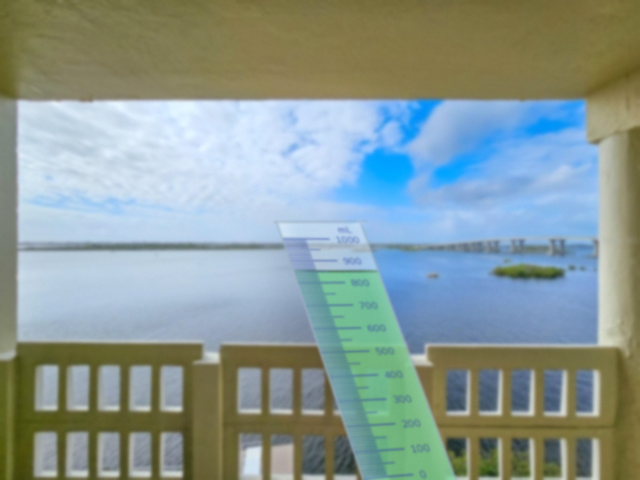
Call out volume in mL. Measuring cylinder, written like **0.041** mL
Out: **850** mL
